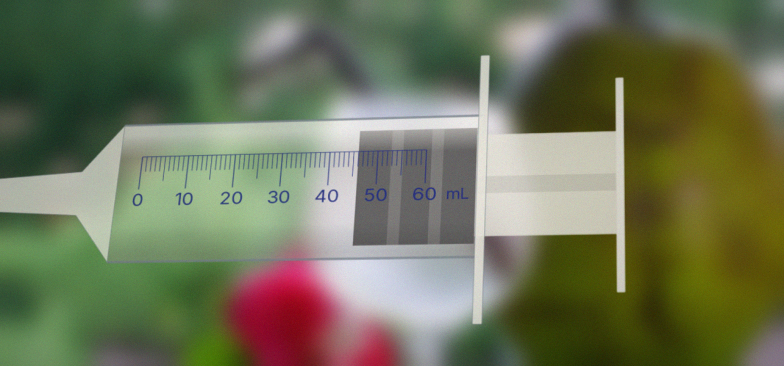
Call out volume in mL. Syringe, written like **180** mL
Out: **46** mL
